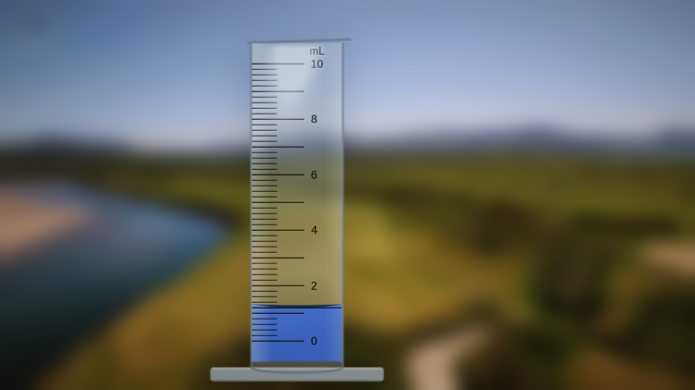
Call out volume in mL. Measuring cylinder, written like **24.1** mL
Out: **1.2** mL
